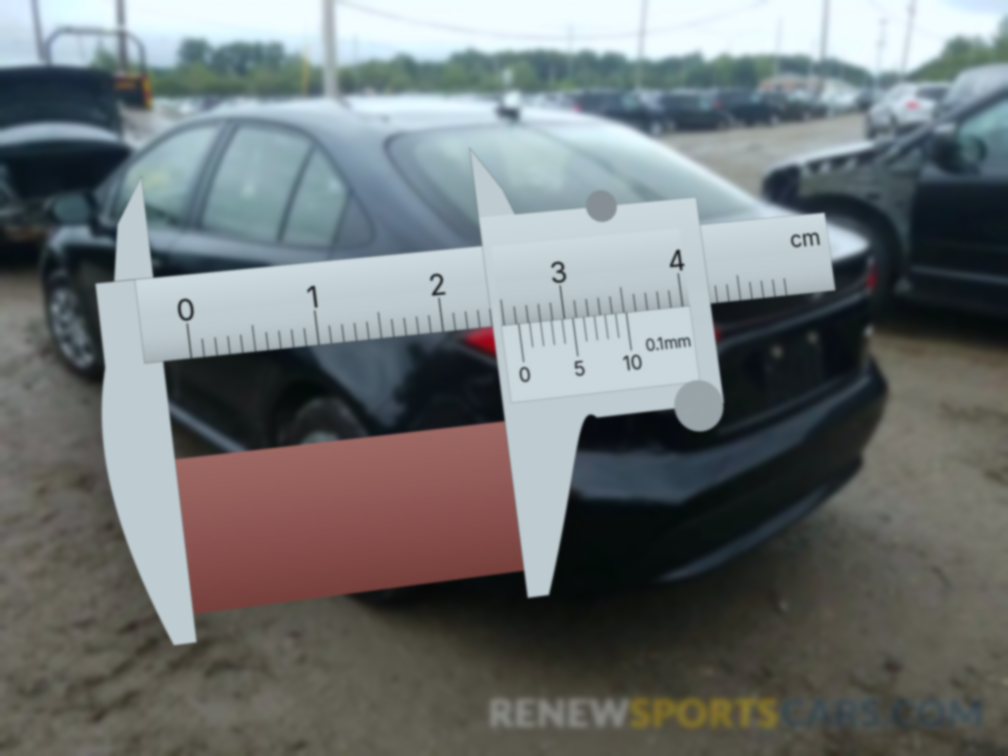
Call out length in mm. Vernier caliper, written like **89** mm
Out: **26.2** mm
